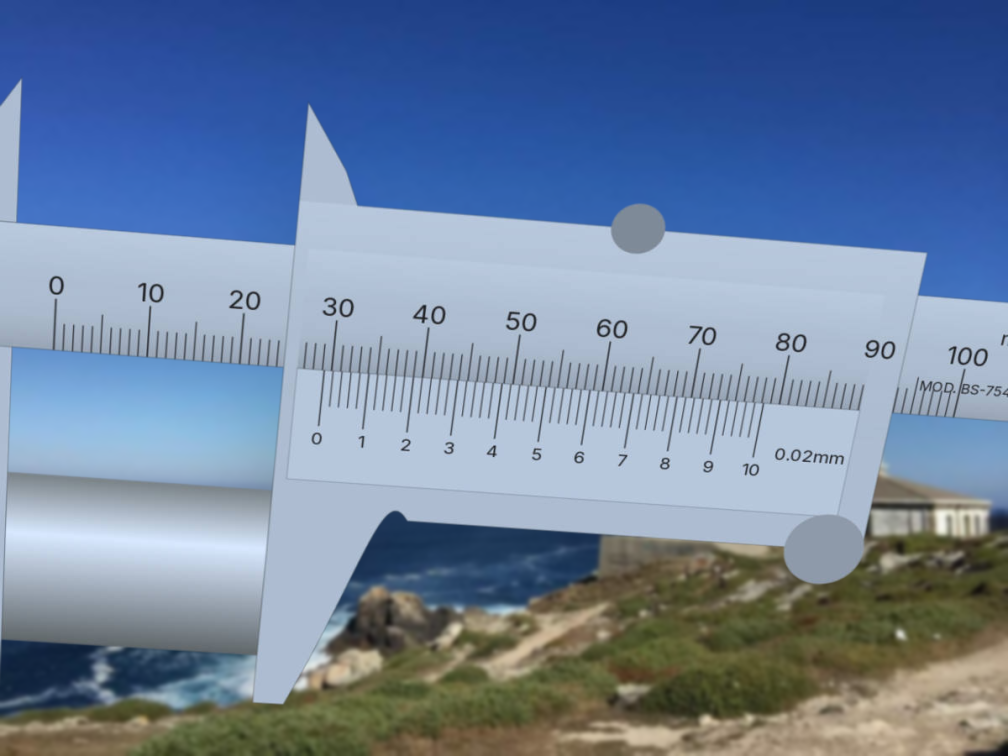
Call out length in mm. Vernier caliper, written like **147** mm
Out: **29.2** mm
